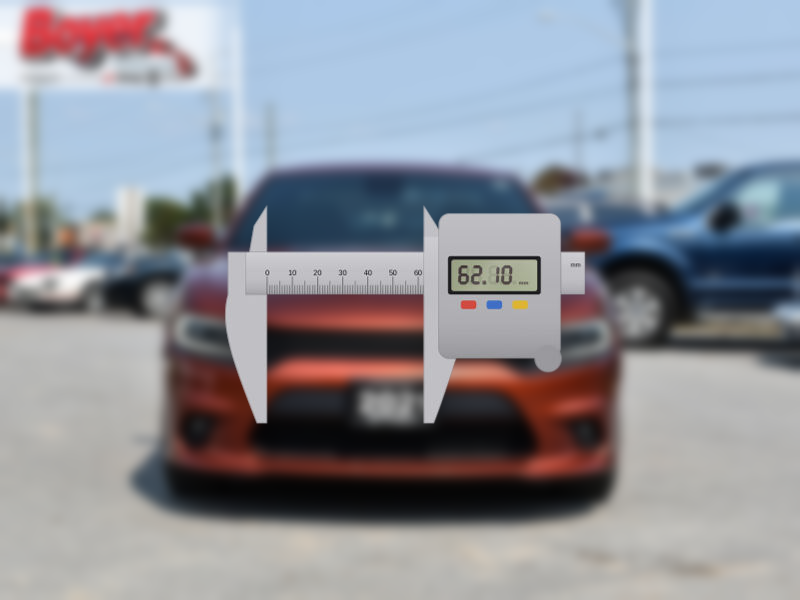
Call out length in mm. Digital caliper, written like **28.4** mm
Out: **62.10** mm
